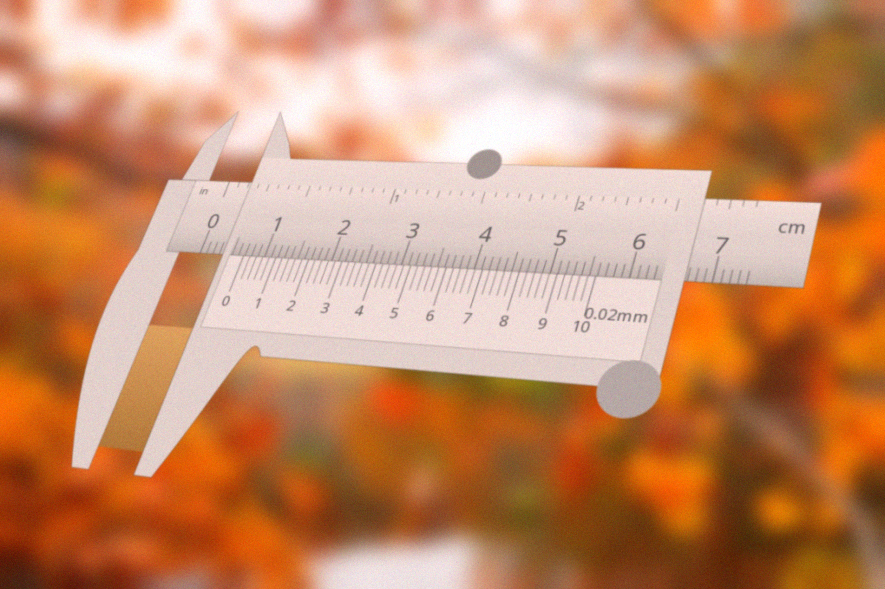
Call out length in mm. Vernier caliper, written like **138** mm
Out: **6.8** mm
